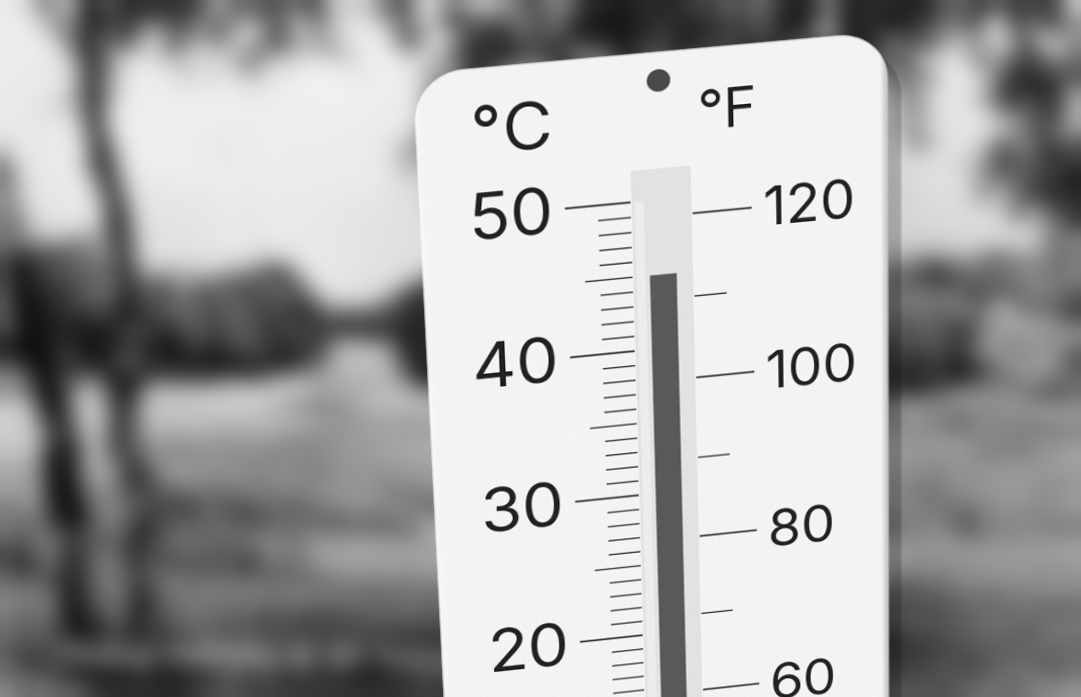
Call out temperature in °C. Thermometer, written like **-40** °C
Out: **45** °C
